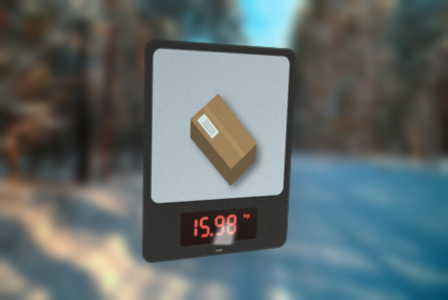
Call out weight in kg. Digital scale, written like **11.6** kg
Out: **15.98** kg
